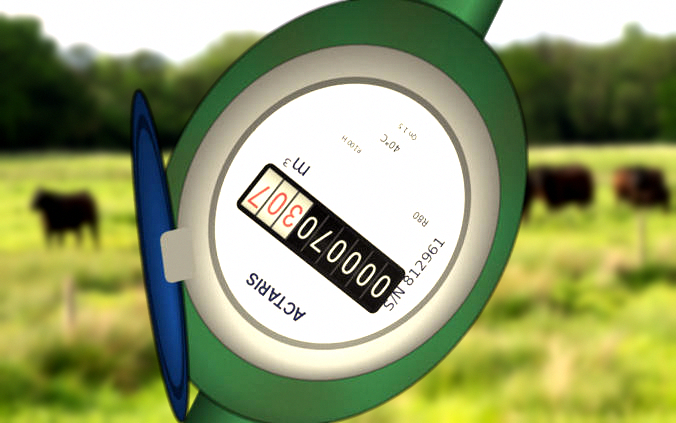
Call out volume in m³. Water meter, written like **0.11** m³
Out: **70.307** m³
